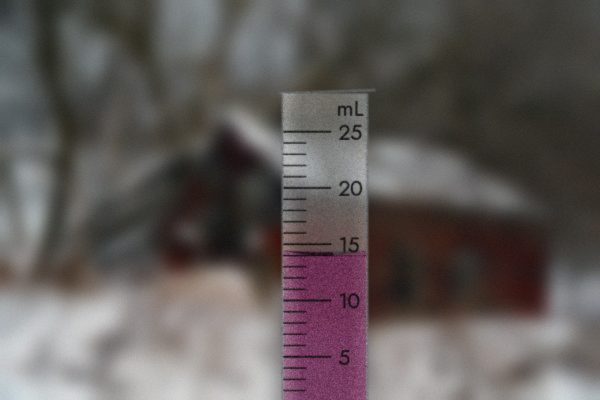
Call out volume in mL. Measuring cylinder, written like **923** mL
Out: **14** mL
